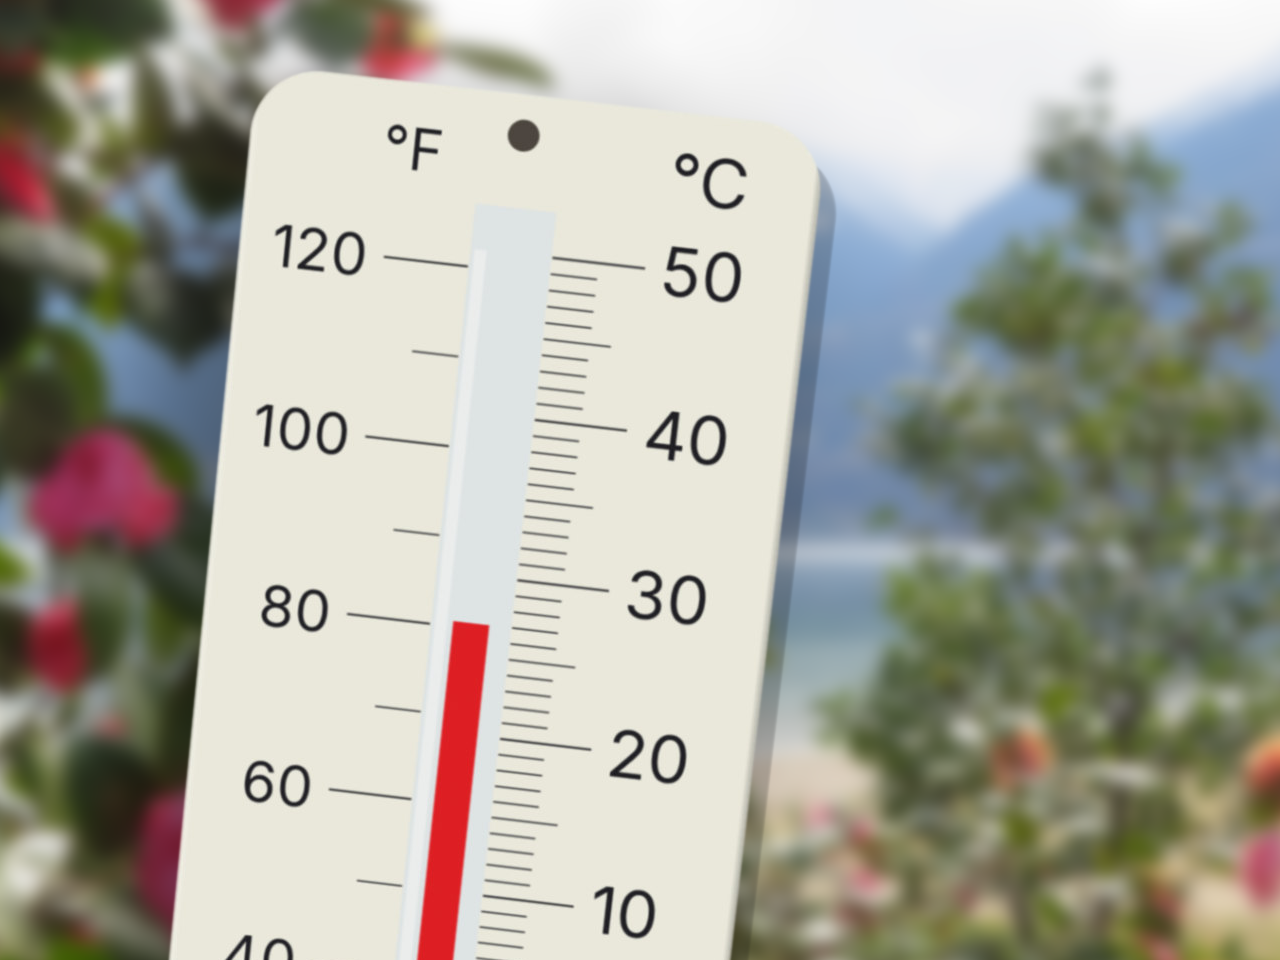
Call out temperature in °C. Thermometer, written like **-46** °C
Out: **27** °C
